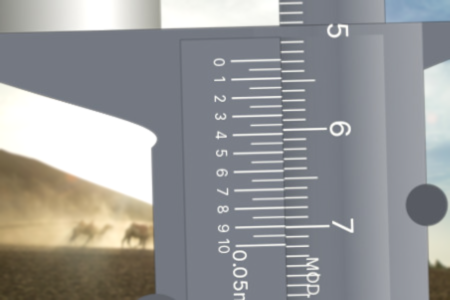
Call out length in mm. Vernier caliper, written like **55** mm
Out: **52.8** mm
